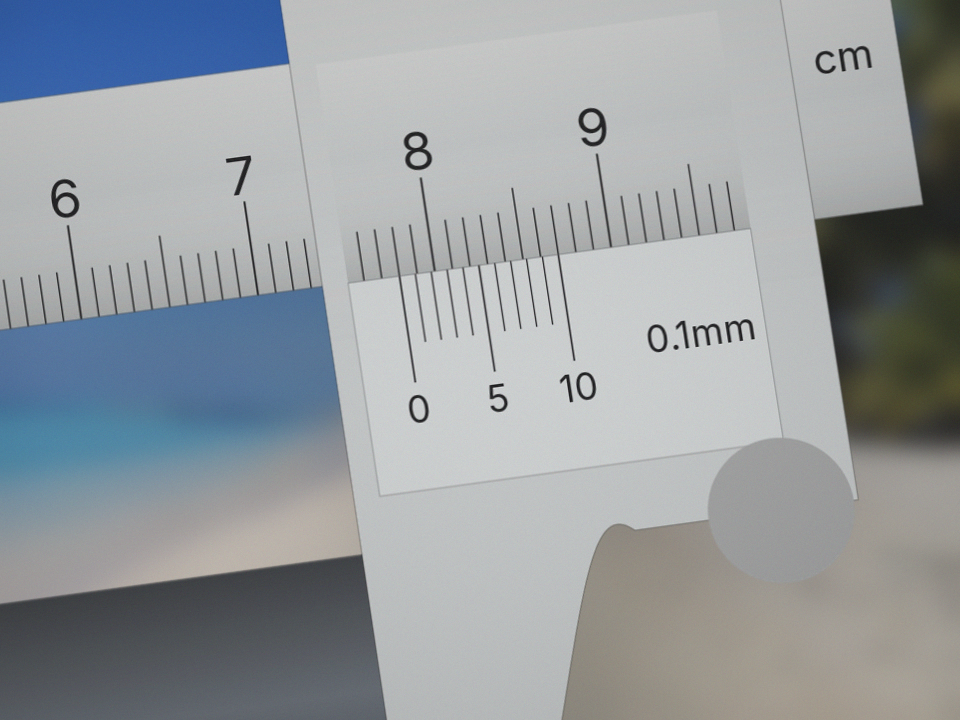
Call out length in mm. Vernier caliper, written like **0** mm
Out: **78.0** mm
